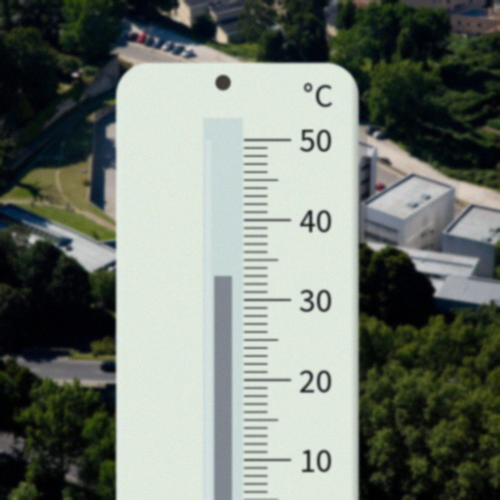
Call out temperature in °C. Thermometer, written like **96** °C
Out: **33** °C
